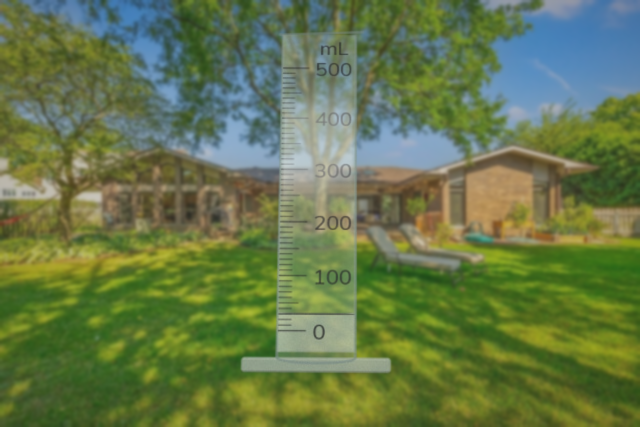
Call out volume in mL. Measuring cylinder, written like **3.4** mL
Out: **30** mL
